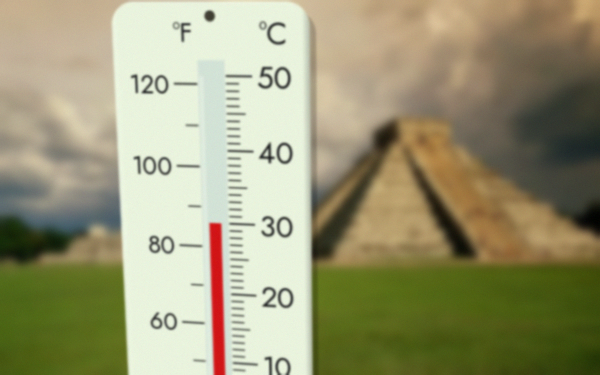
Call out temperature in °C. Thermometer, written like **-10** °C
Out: **30** °C
